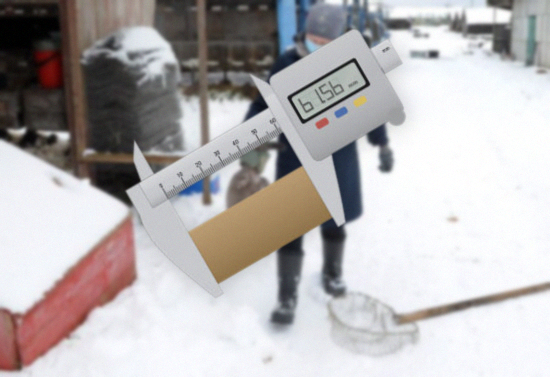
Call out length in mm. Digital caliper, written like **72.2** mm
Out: **61.56** mm
